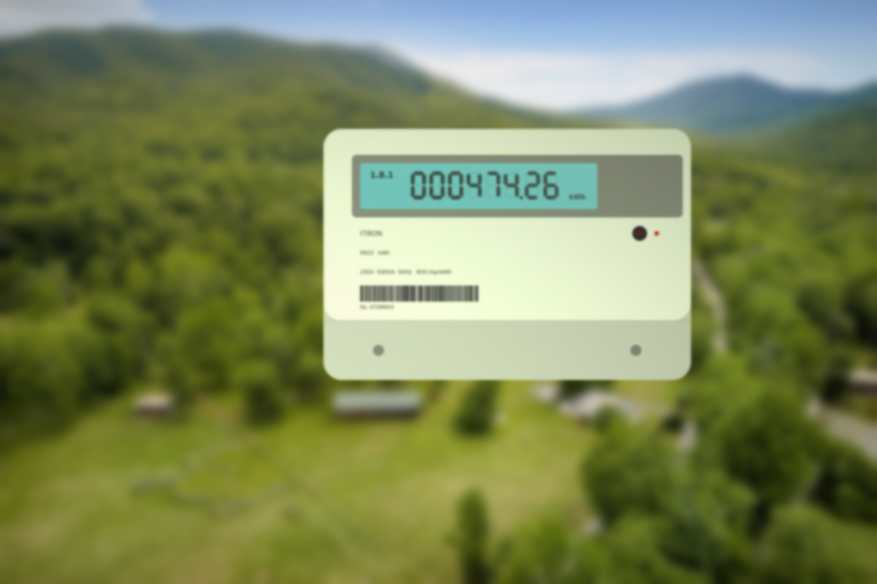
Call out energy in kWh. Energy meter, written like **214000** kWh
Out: **474.26** kWh
